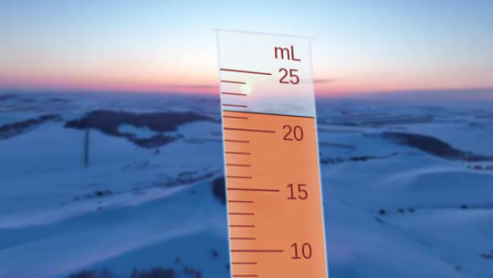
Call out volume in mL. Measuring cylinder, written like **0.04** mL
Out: **21.5** mL
